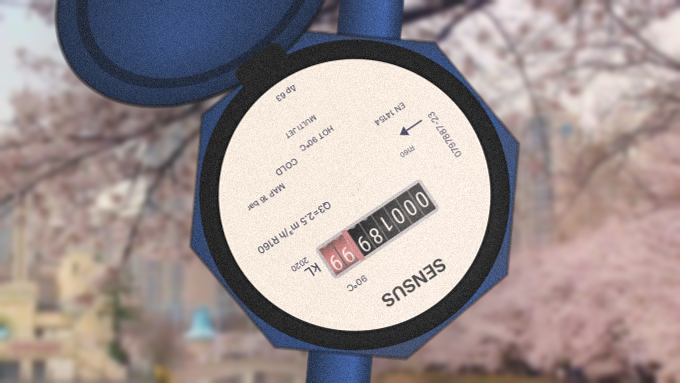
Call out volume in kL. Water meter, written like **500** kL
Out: **189.99** kL
